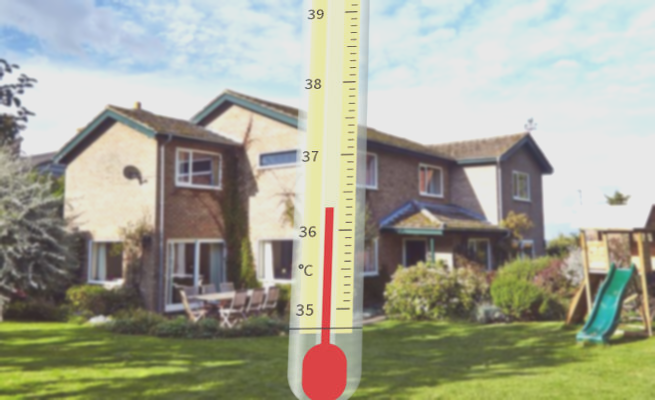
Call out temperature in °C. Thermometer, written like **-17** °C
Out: **36.3** °C
